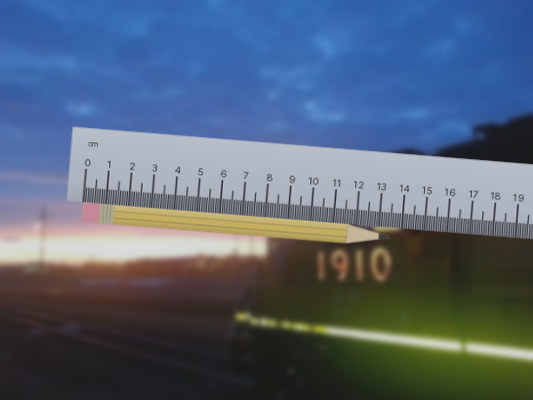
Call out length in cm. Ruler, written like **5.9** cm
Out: **13.5** cm
